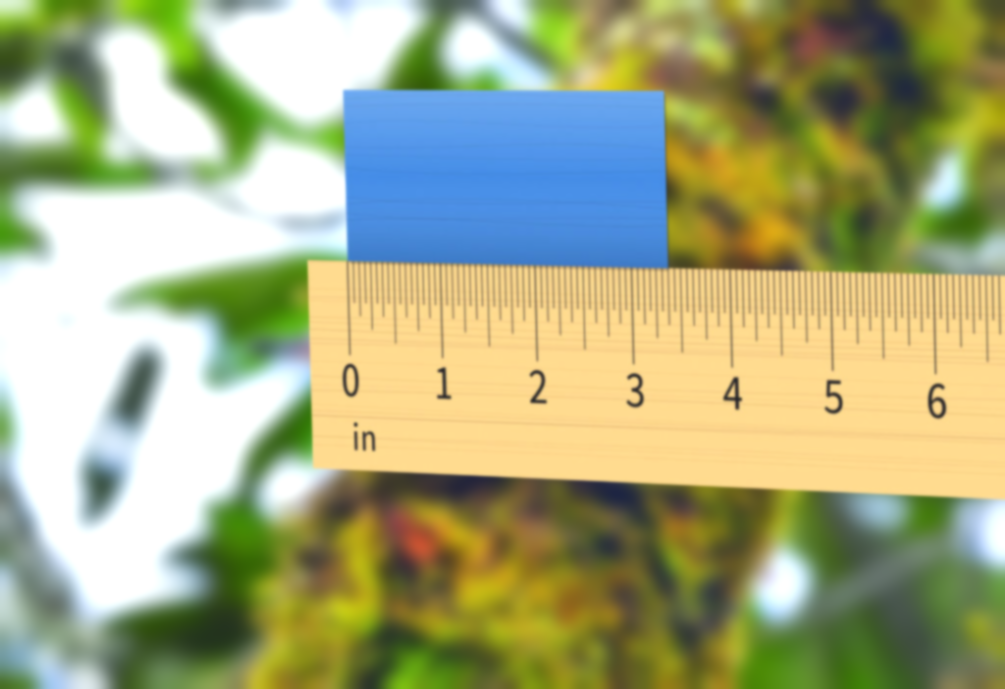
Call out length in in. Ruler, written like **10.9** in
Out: **3.375** in
